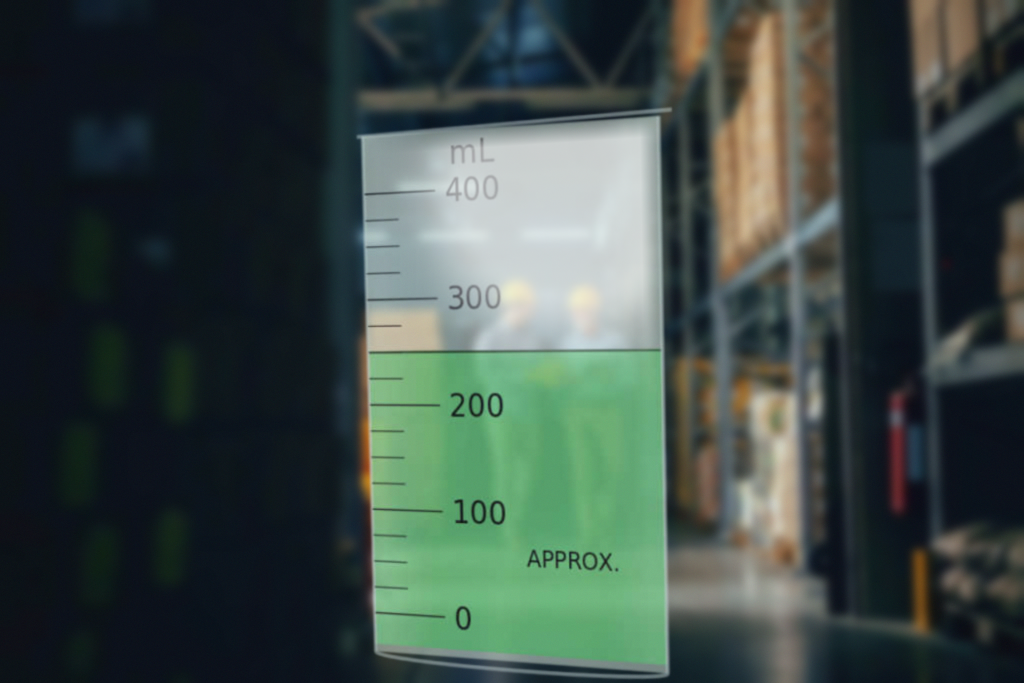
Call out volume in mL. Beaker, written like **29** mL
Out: **250** mL
